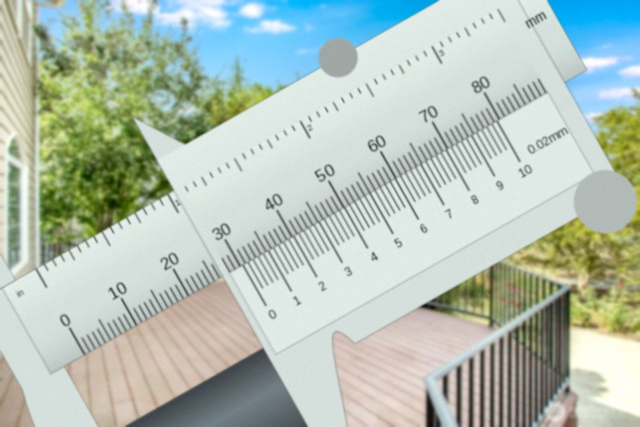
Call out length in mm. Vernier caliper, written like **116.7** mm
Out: **30.5** mm
